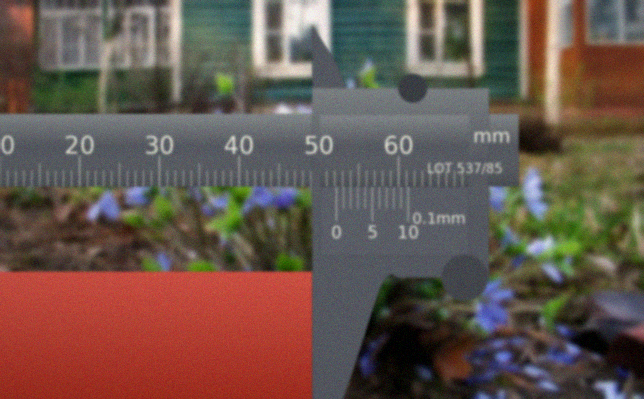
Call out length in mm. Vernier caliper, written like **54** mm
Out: **52.2** mm
